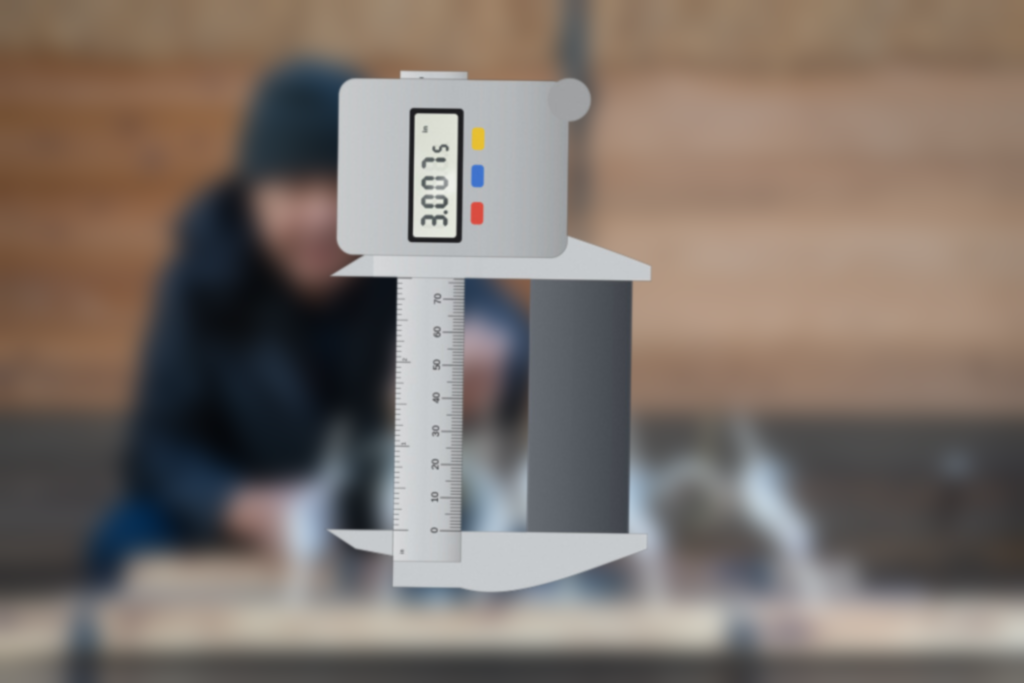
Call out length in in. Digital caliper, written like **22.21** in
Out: **3.0075** in
